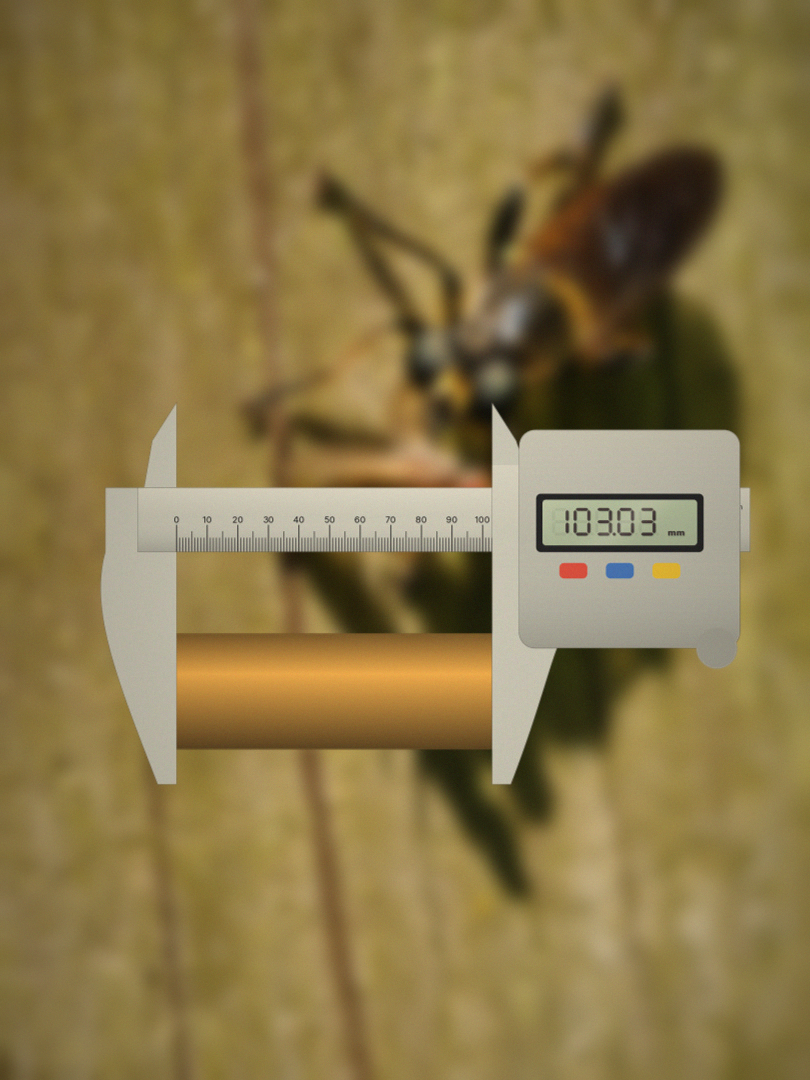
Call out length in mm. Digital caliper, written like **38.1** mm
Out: **103.03** mm
